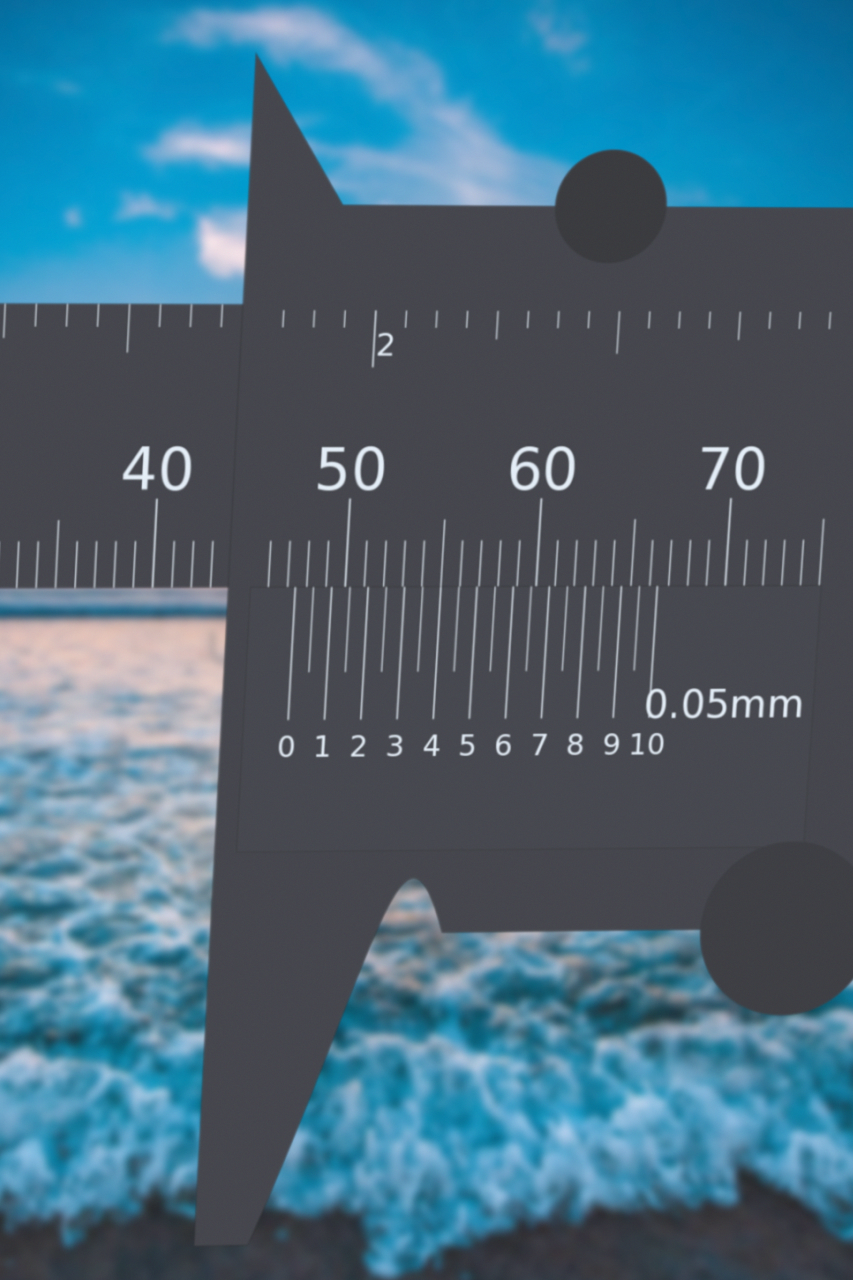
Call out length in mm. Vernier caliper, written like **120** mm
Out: **47.4** mm
